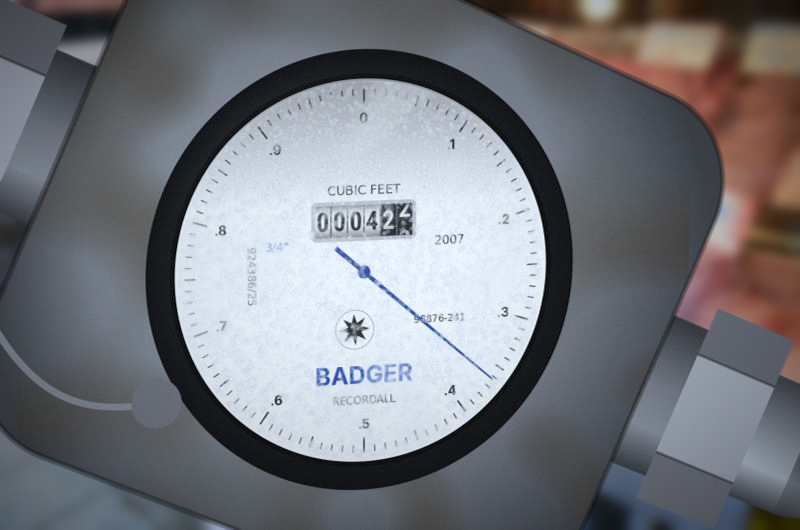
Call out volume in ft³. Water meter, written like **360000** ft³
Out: **422.36** ft³
